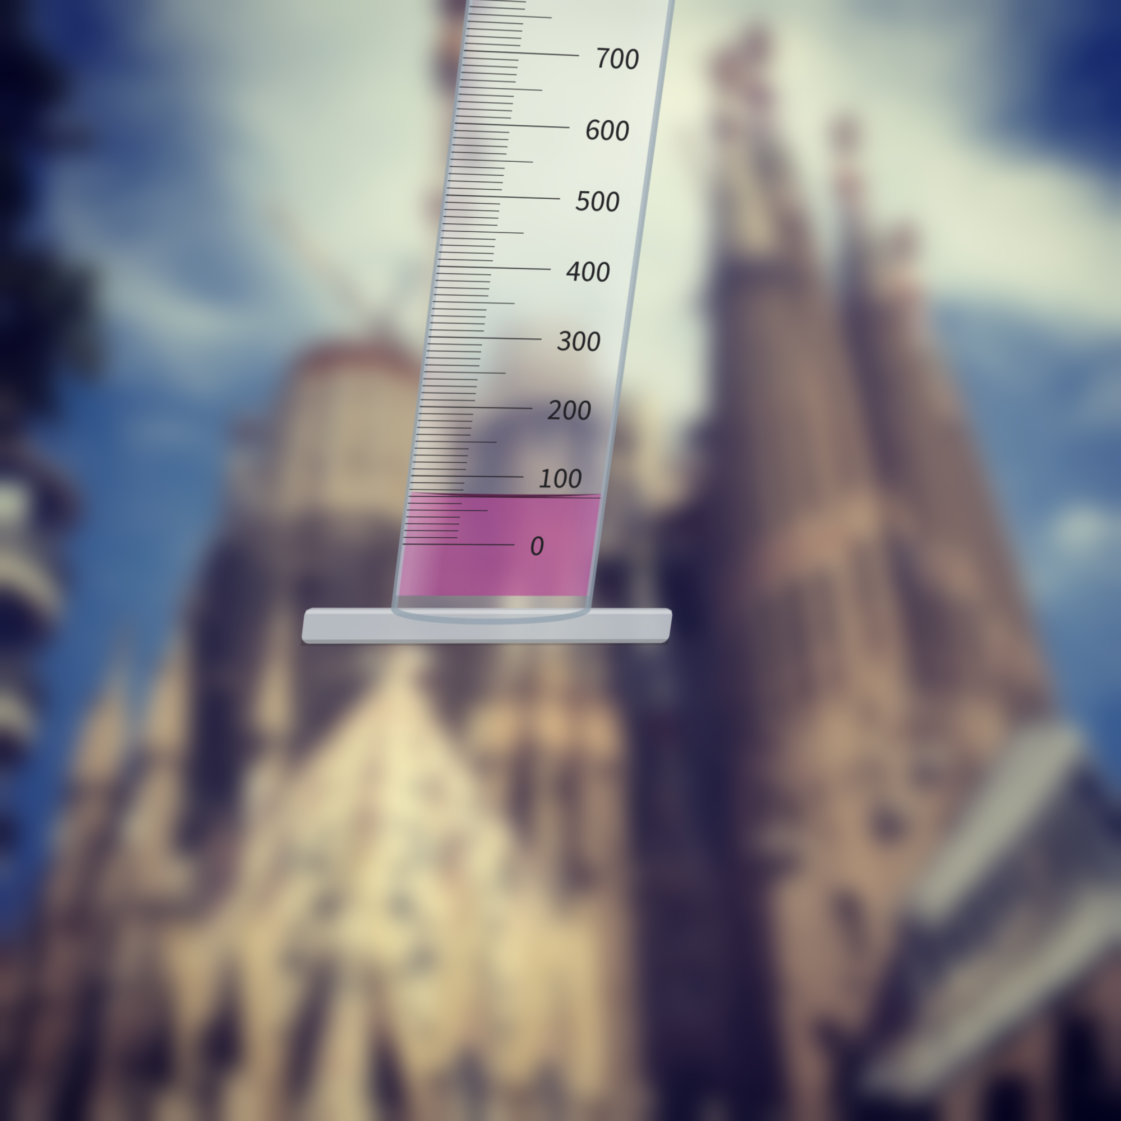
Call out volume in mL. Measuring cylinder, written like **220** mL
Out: **70** mL
